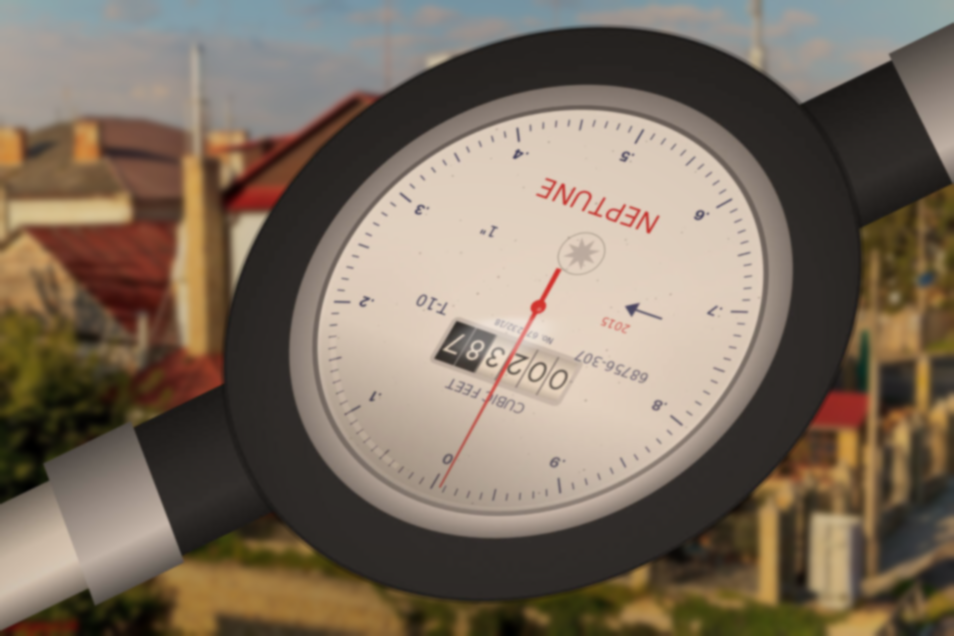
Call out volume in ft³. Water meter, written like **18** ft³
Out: **2386.99** ft³
